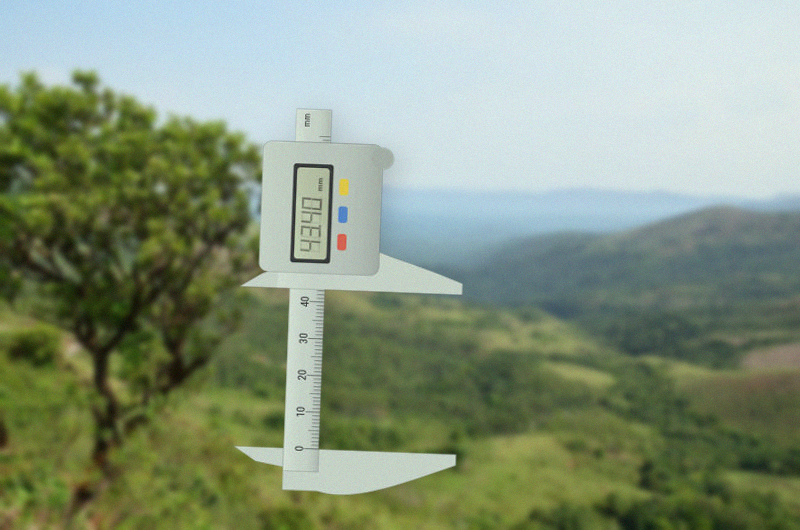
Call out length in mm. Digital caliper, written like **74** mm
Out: **43.40** mm
